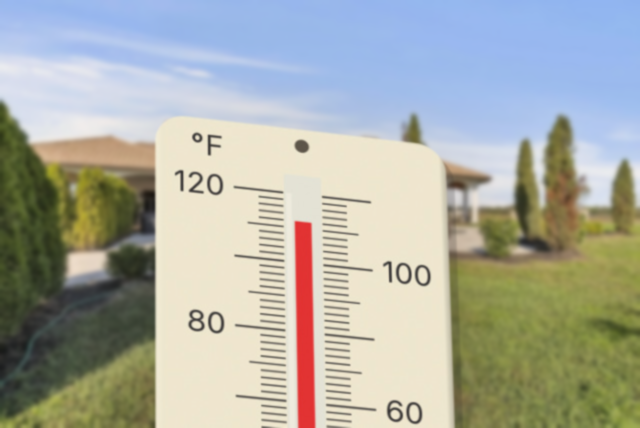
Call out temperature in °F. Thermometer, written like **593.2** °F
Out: **112** °F
